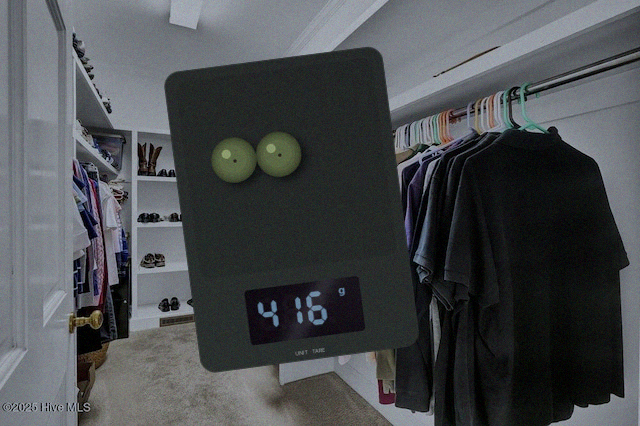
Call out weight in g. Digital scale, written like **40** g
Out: **416** g
